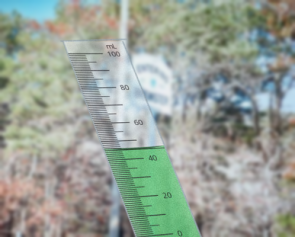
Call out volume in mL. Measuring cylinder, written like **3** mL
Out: **45** mL
